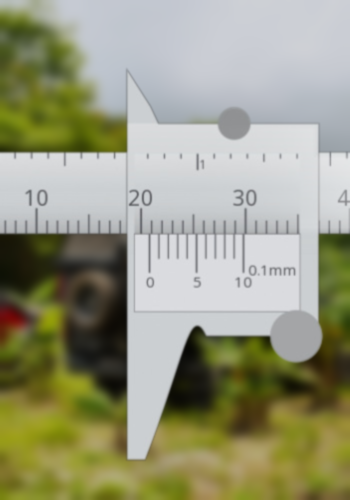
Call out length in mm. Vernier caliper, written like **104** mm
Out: **20.8** mm
